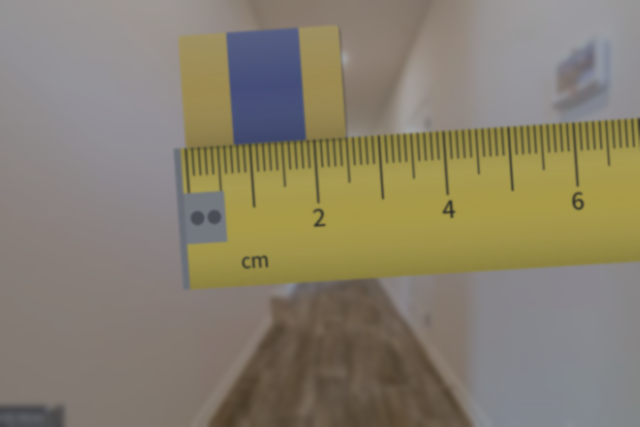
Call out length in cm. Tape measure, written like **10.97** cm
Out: **2.5** cm
